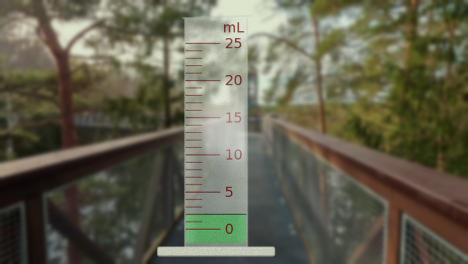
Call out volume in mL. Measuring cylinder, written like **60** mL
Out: **2** mL
